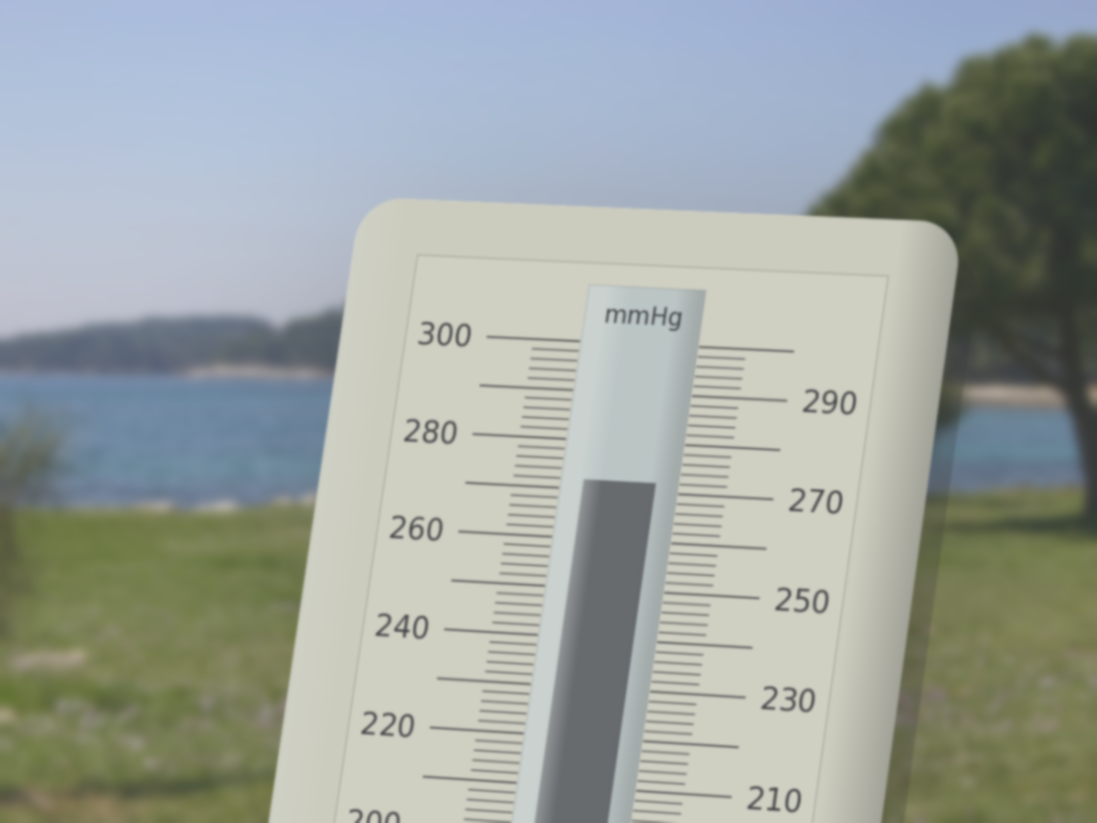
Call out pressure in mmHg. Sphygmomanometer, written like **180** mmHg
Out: **272** mmHg
